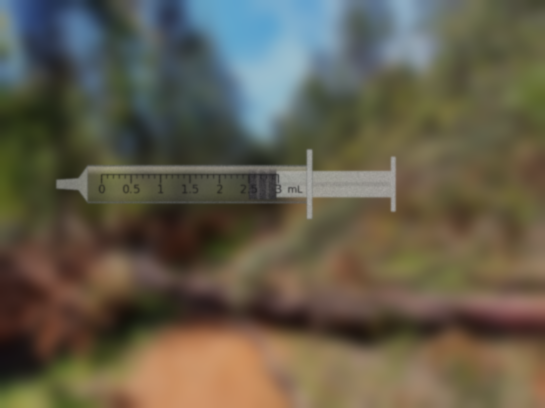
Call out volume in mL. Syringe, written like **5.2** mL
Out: **2.5** mL
